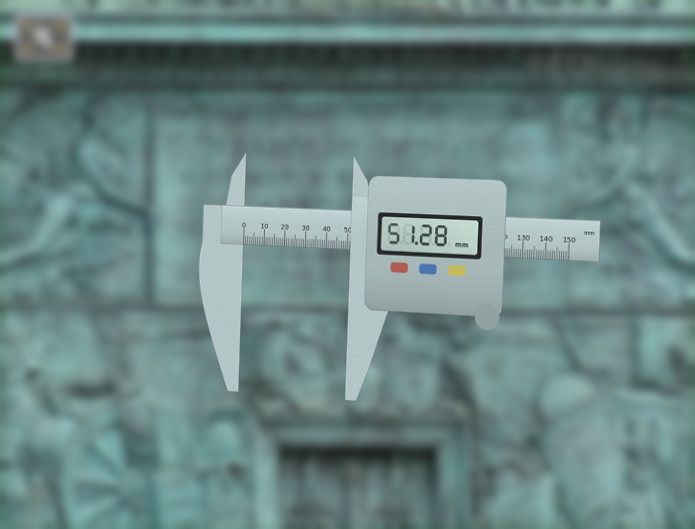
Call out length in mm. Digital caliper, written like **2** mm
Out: **51.28** mm
